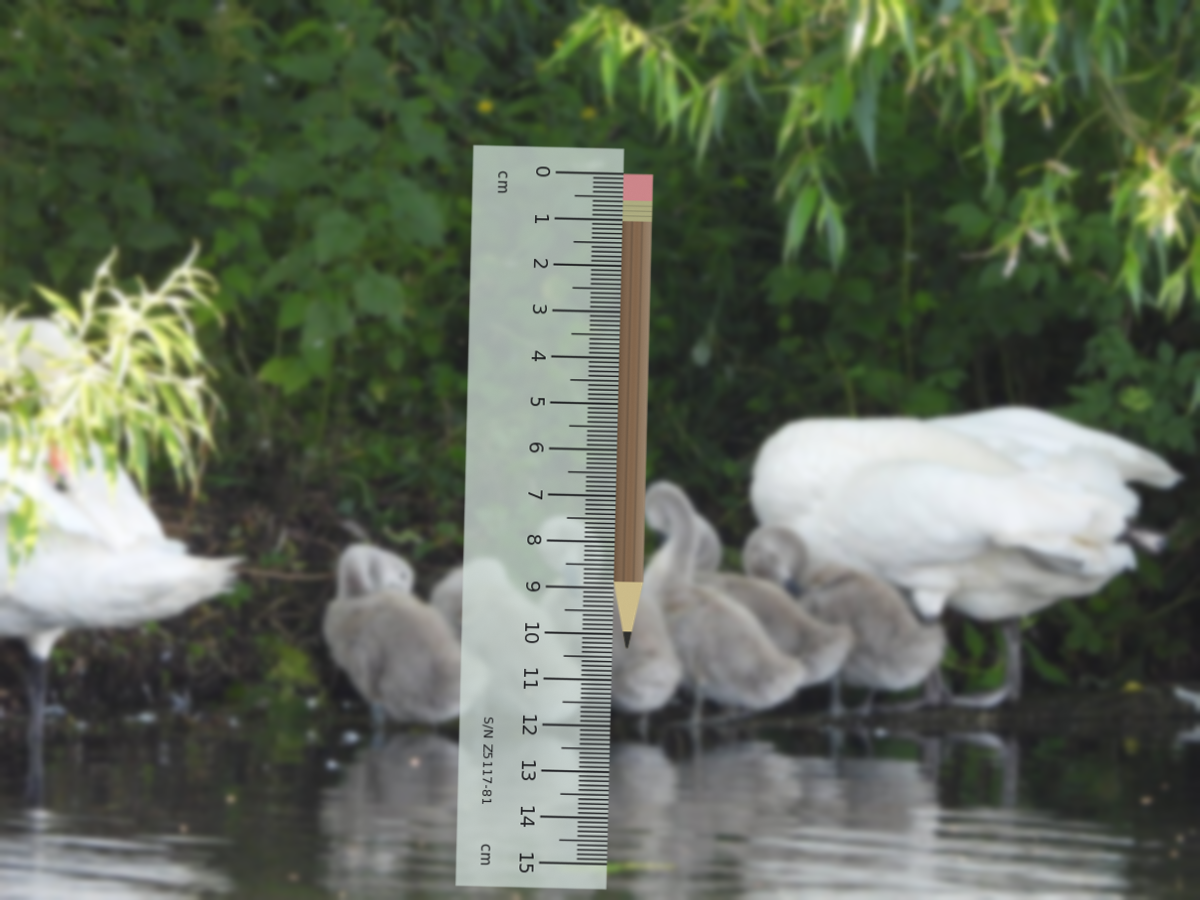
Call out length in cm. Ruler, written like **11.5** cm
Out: **10.3** cm
